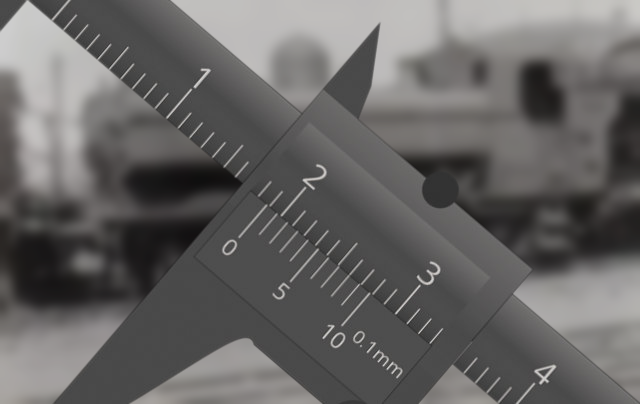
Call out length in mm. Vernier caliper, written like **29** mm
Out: **18.8** mm
